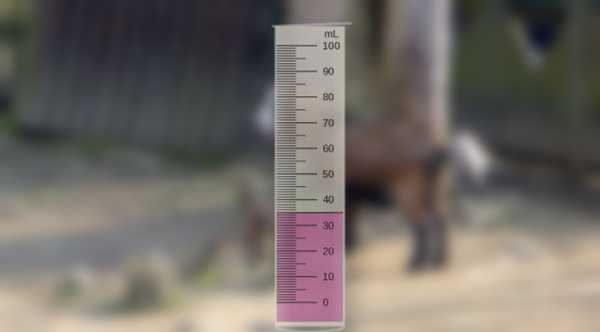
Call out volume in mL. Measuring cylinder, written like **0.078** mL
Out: **35** mL
